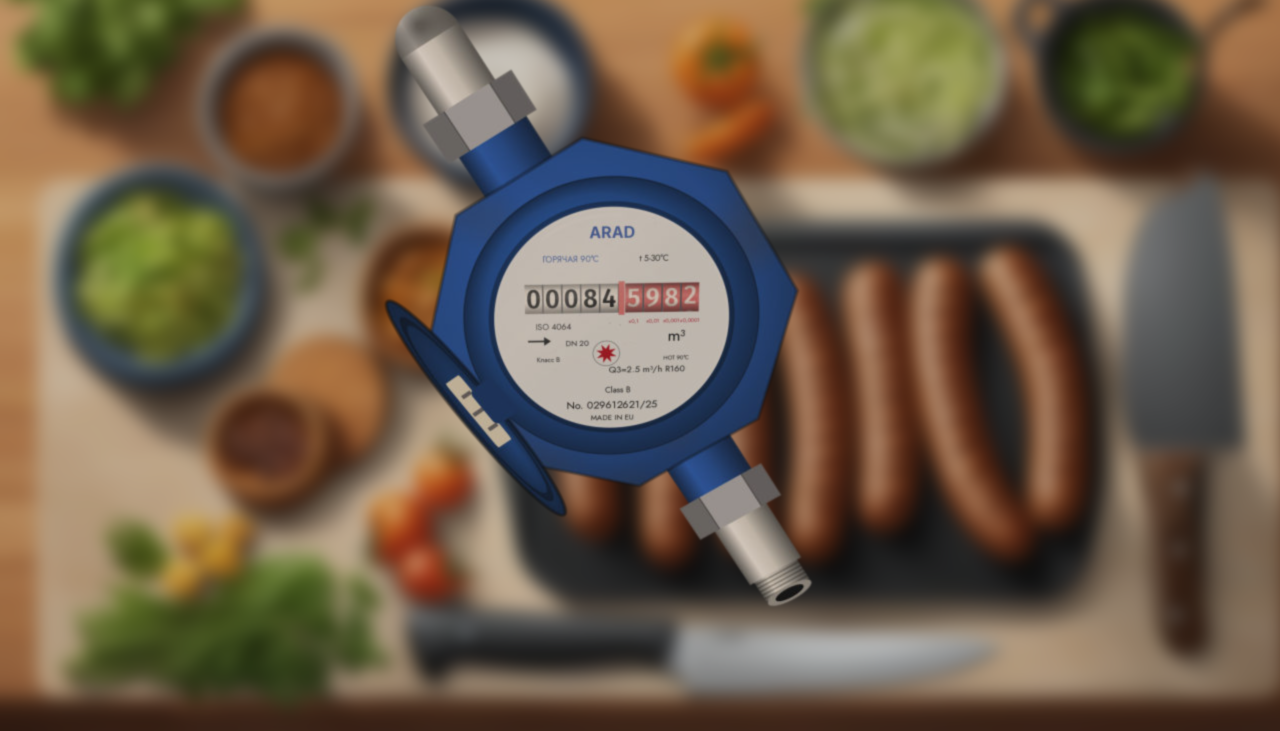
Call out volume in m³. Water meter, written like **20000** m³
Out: **84.5982** m³
